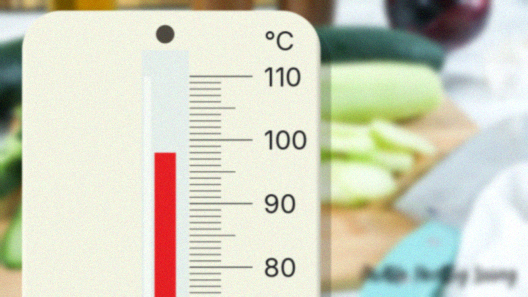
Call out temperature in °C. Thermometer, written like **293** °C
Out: **98** °C
